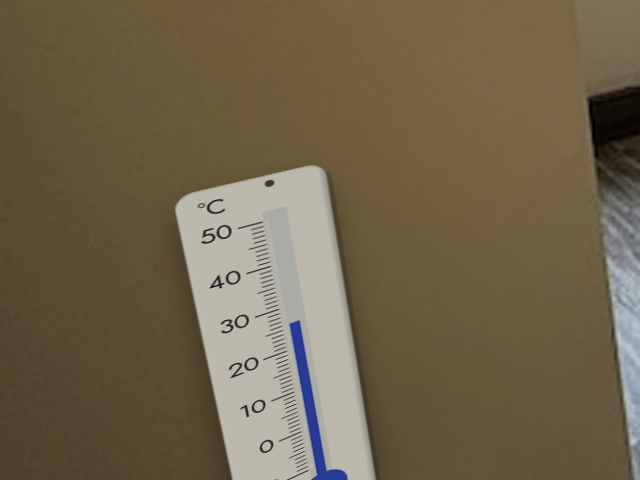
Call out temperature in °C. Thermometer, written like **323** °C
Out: **26** °C
